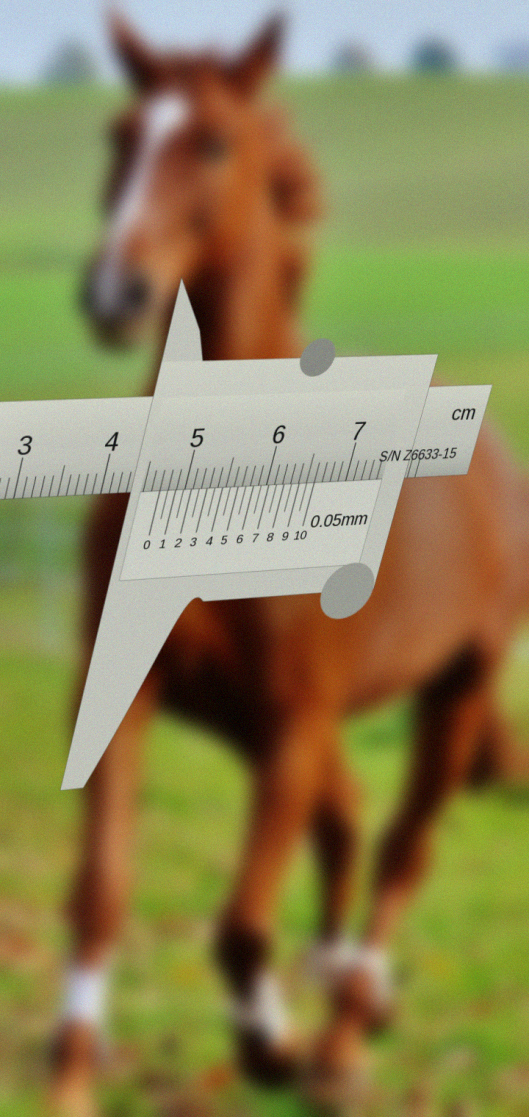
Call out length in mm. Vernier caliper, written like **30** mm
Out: **47.0** mm
